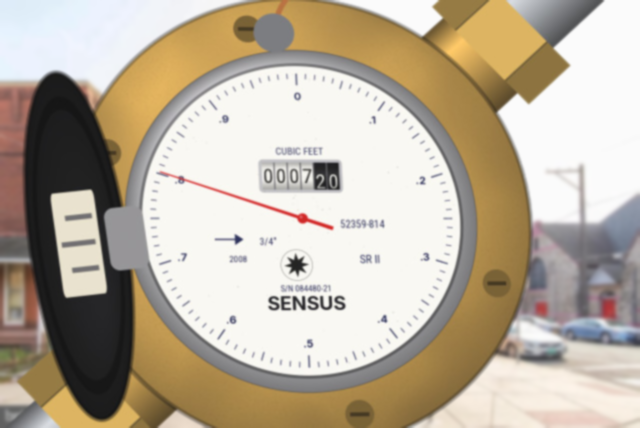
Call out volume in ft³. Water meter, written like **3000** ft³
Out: **719.80** ft³
